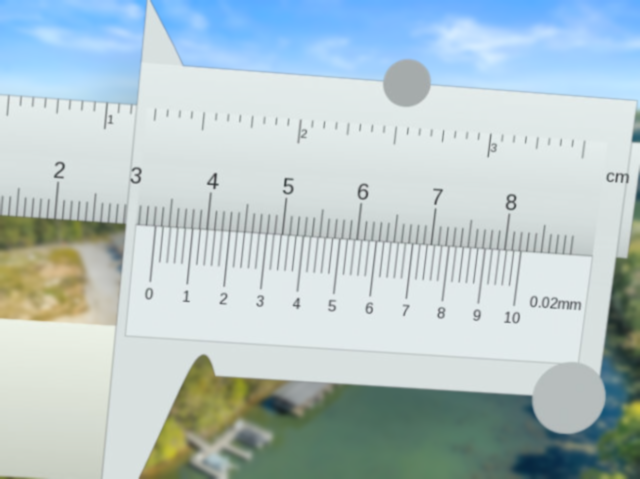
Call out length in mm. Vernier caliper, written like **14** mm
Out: **33.2** mm
